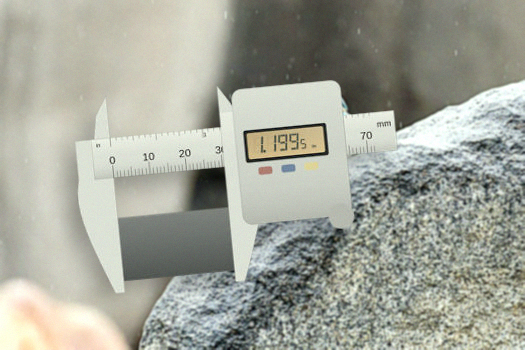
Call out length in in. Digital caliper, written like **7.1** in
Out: **1.1995** in
